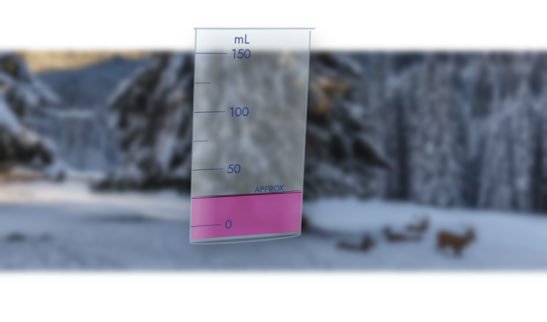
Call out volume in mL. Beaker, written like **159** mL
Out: **25** mL
